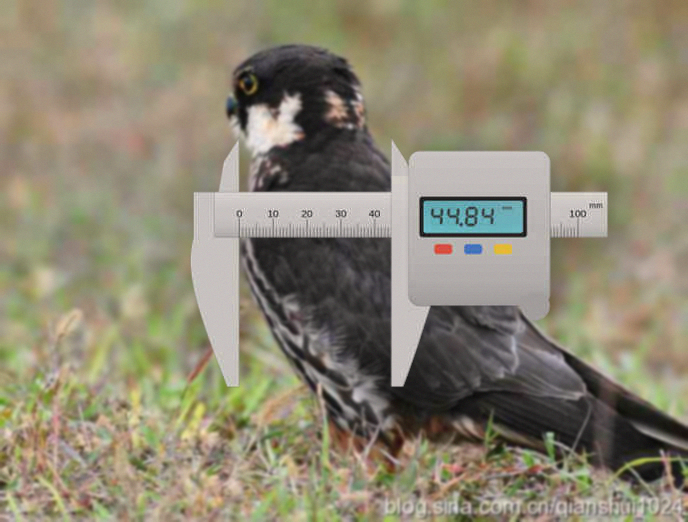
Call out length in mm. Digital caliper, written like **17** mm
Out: **44.84** mm
